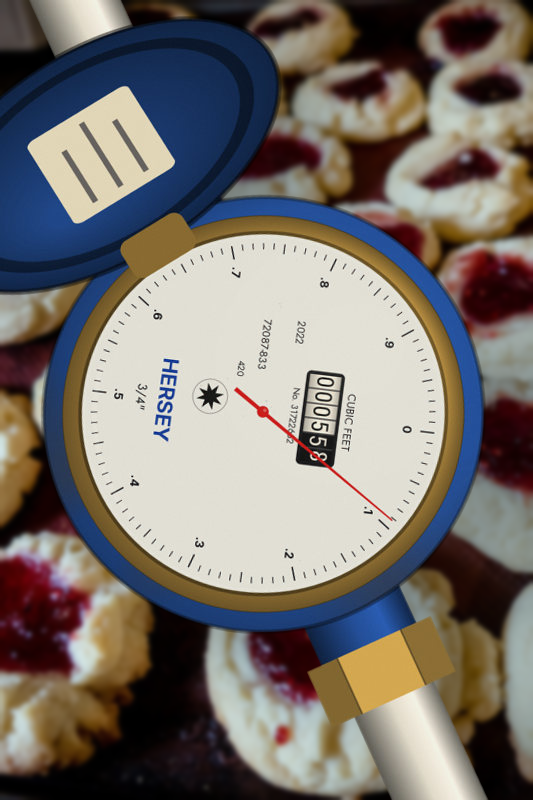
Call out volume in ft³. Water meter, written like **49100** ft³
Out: **558.09** ft³
